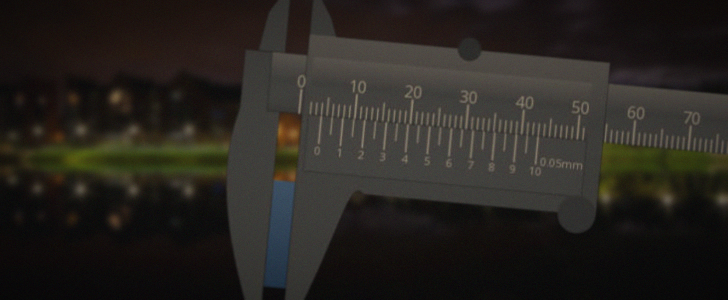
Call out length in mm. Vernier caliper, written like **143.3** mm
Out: **4.0** mm
